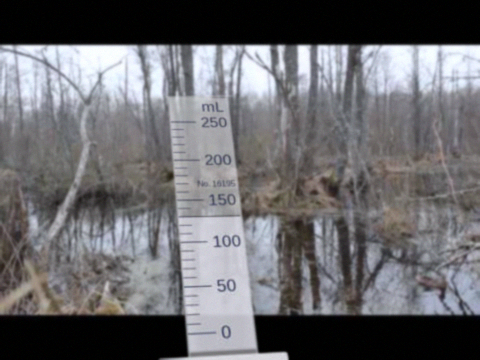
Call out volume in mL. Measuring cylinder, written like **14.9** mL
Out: **130** mL
